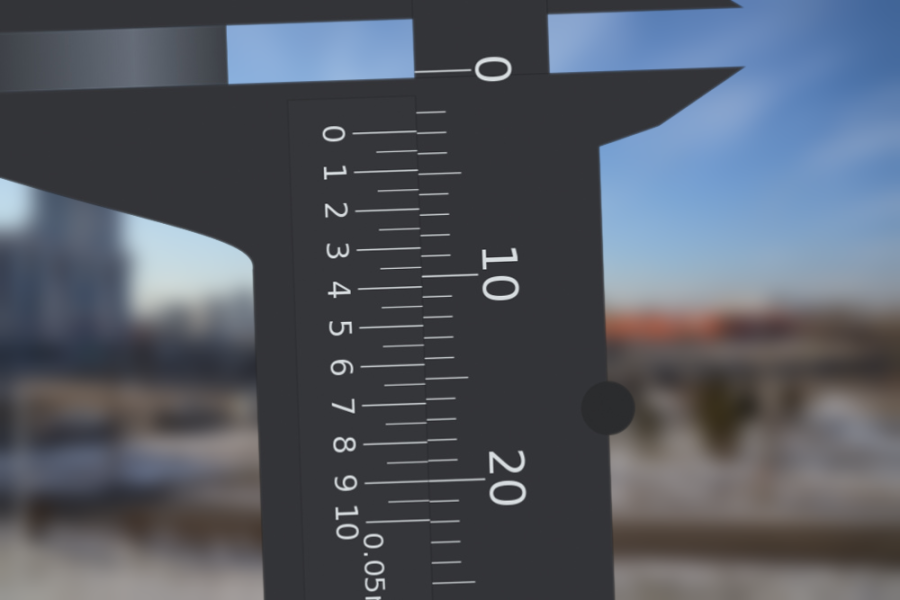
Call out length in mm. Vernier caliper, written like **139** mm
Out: **2.9** mm
